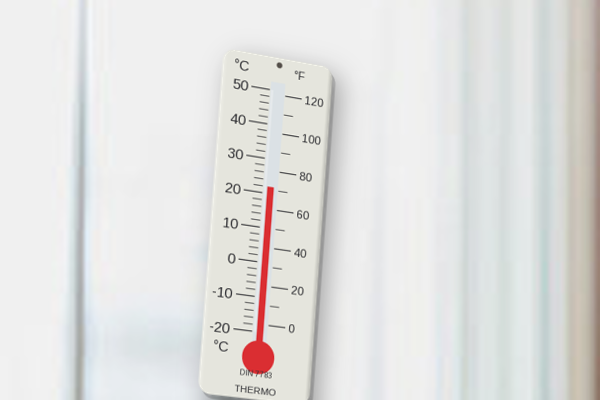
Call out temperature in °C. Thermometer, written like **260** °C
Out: **22** °C
